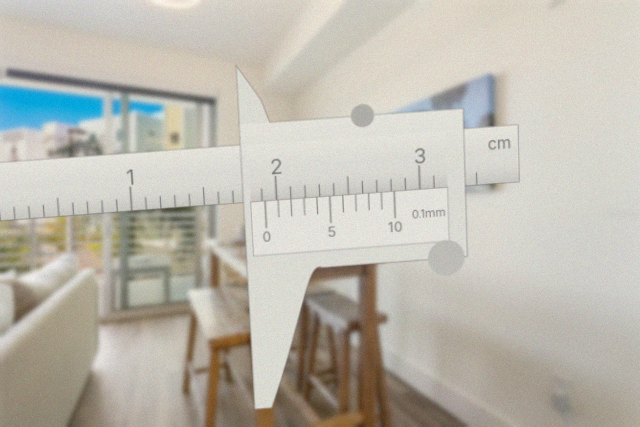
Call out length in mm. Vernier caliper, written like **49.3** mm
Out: **19.2** mm
